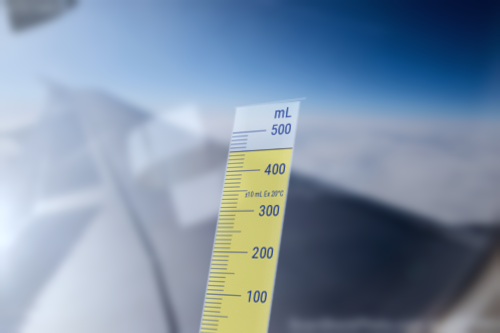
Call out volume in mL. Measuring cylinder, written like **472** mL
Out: **450** mL
